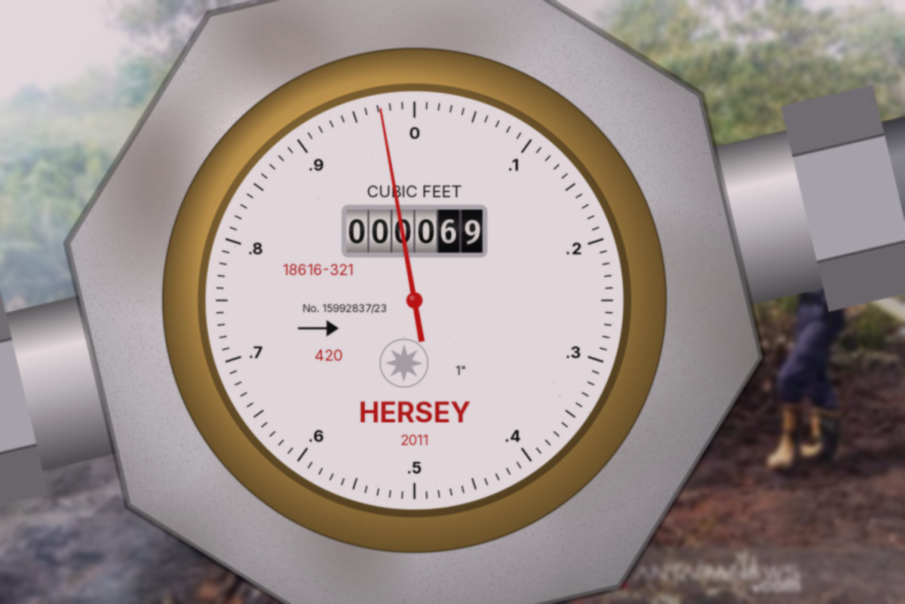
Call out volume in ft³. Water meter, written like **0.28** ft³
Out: **68.97** ft³
